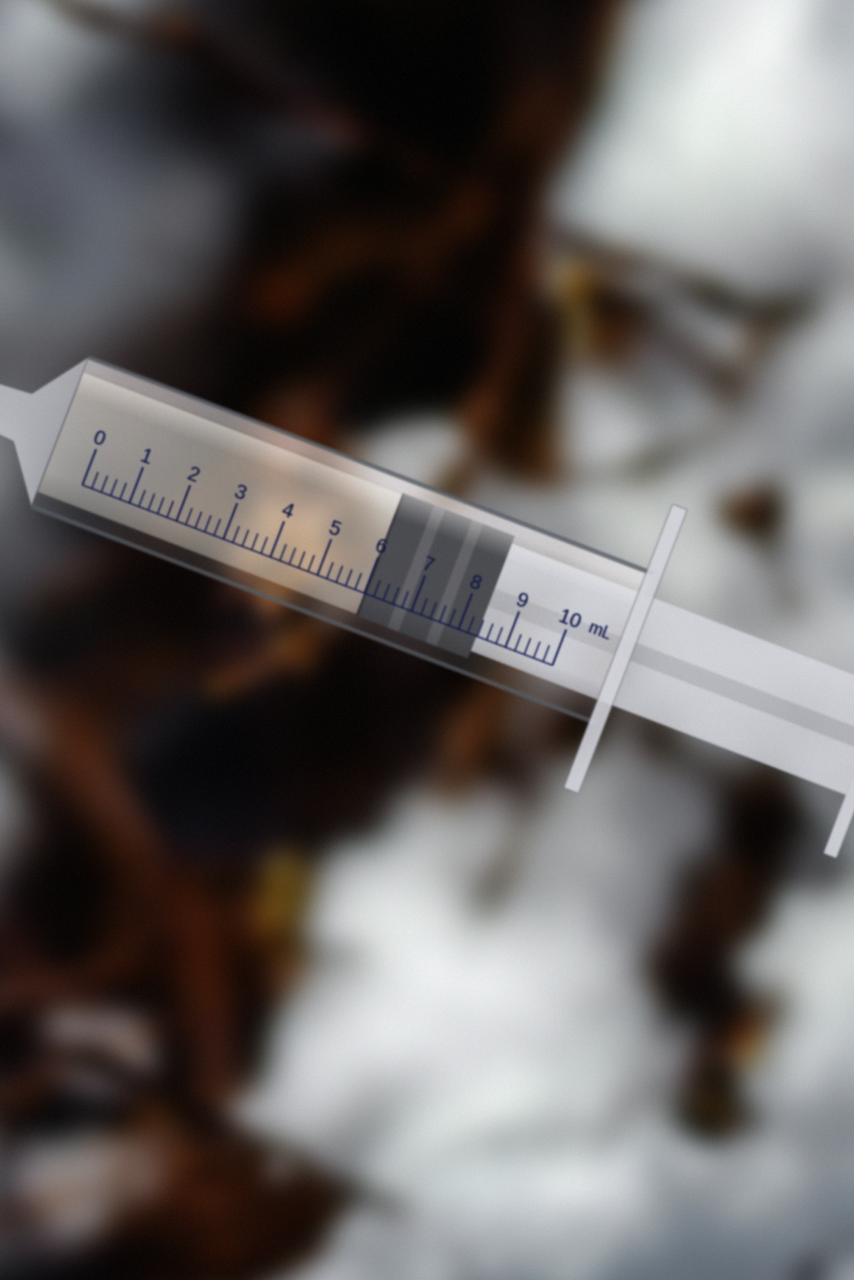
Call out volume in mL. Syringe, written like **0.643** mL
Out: **6** mL
